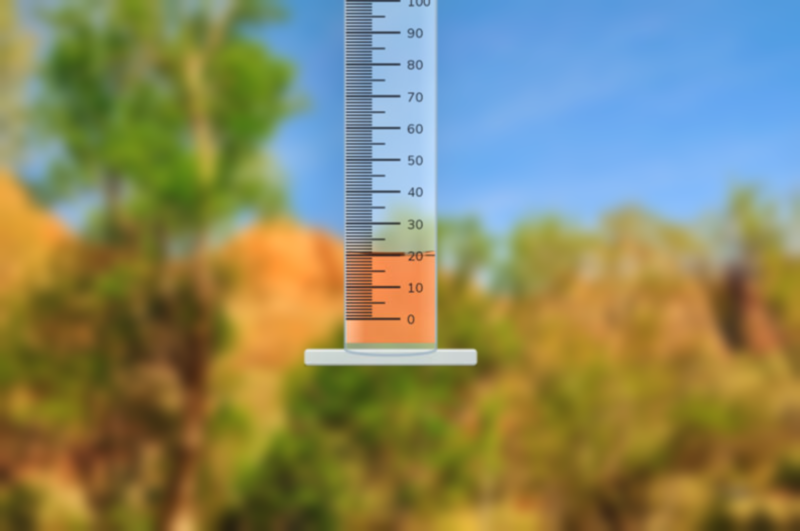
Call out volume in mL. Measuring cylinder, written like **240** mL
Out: **20** mL
